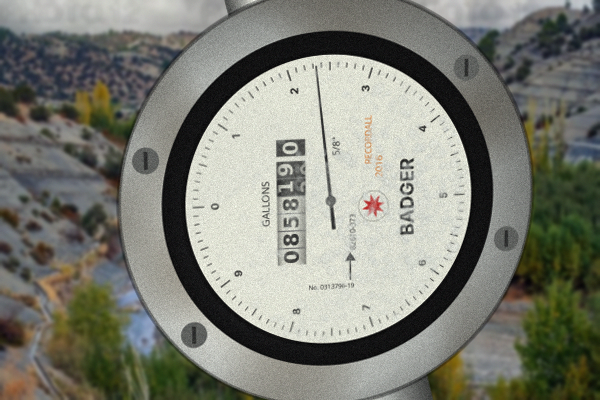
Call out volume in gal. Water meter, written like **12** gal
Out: **858192.3** gal
